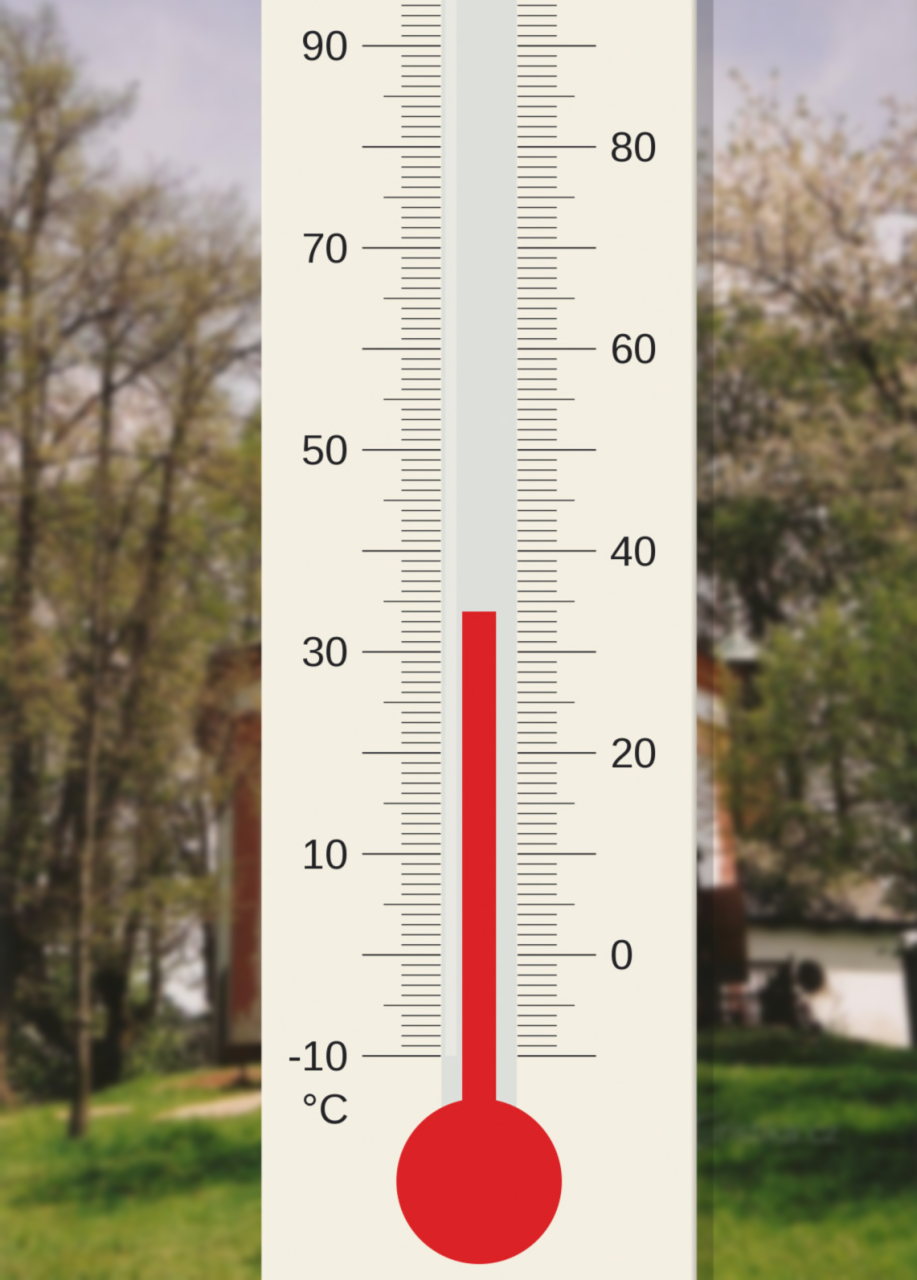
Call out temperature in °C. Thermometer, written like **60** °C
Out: **34** °C
